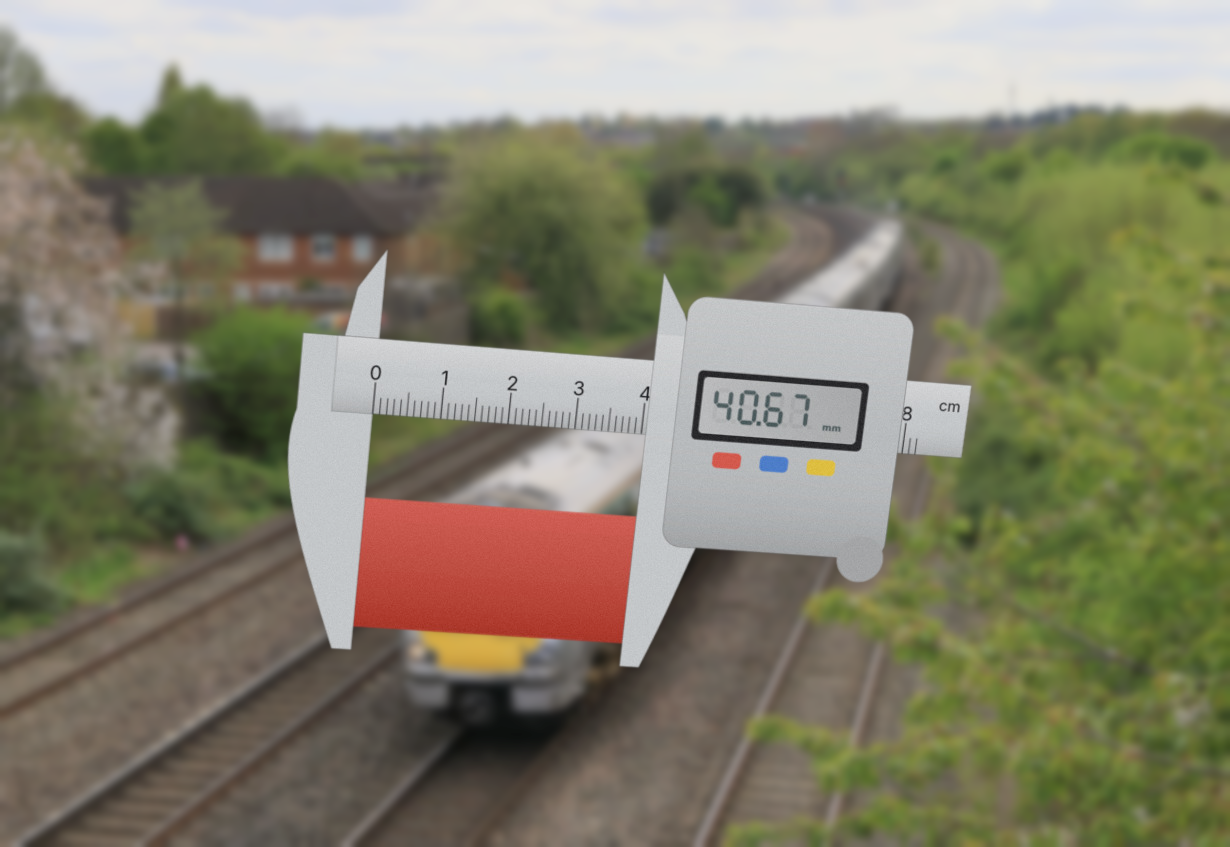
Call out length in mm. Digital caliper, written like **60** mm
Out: **40.67** mm
